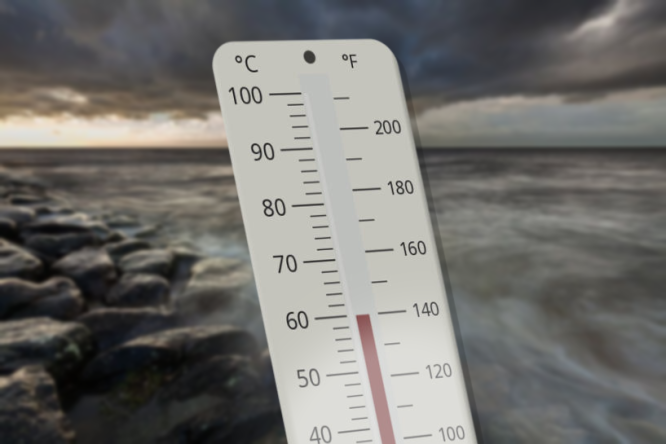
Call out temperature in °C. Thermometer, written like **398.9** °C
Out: **60** °C
